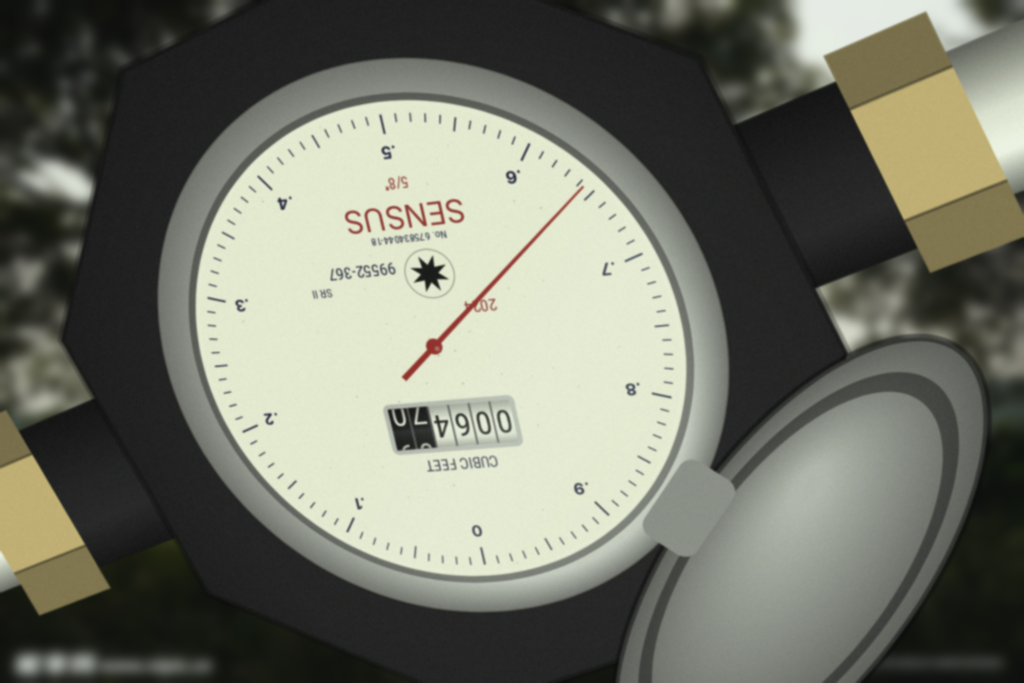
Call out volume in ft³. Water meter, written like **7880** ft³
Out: **6469.64** ft³
